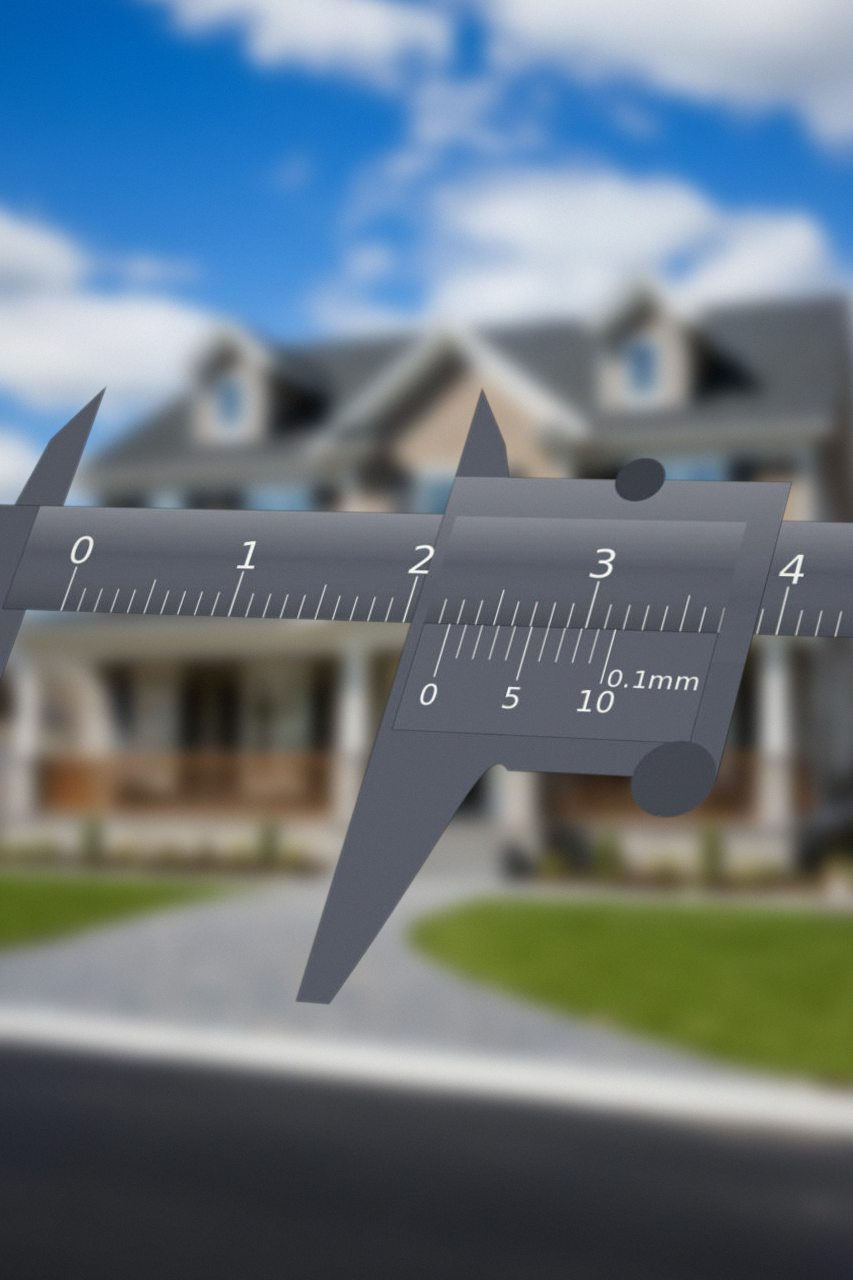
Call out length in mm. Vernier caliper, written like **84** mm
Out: **22.6** mm
